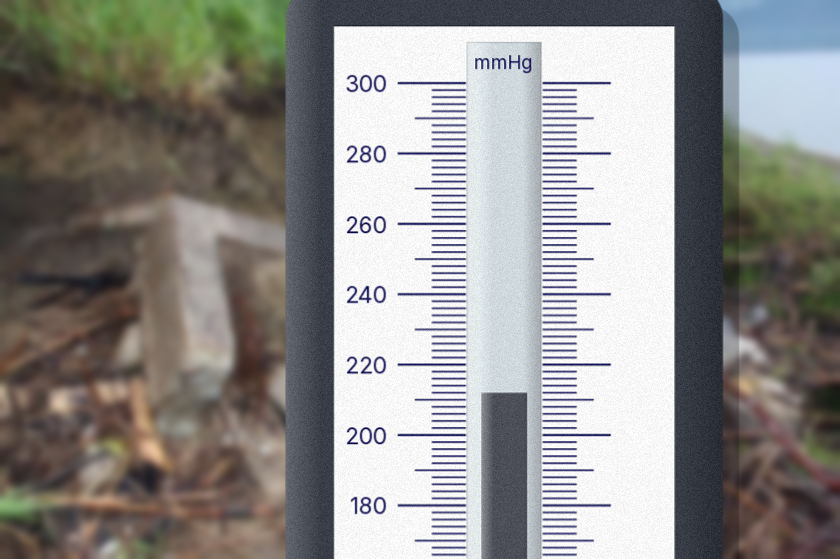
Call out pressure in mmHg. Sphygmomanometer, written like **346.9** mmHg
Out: **212** mmHg
